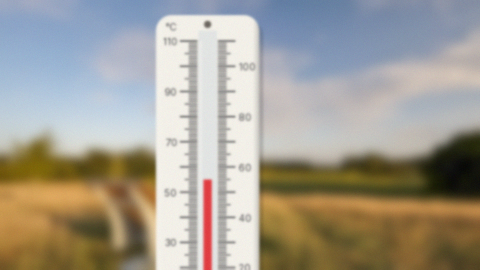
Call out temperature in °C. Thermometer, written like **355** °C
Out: **55** °C
